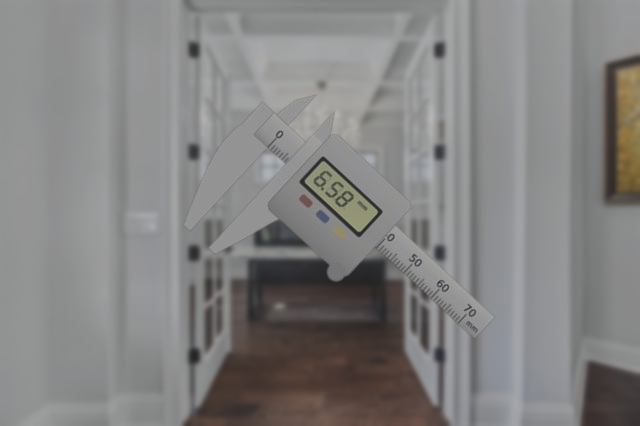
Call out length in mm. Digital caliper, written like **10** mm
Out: **6.58** mm
